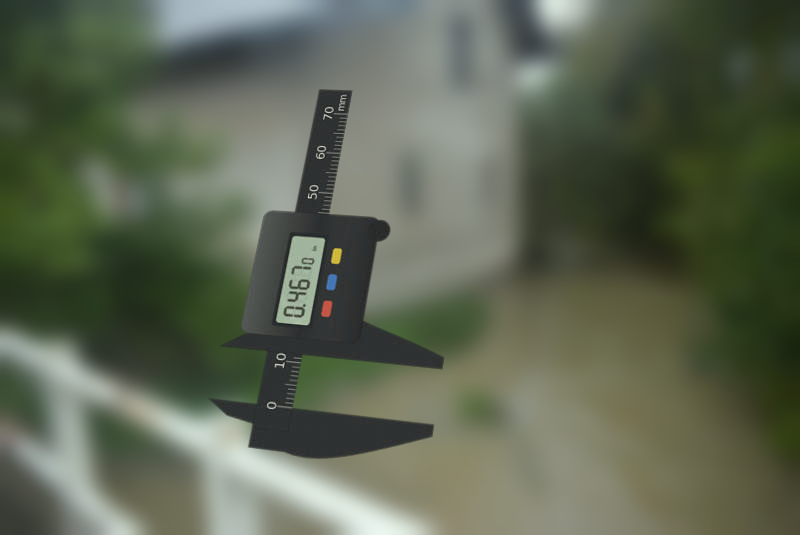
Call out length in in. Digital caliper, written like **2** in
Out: **0.4670** in
